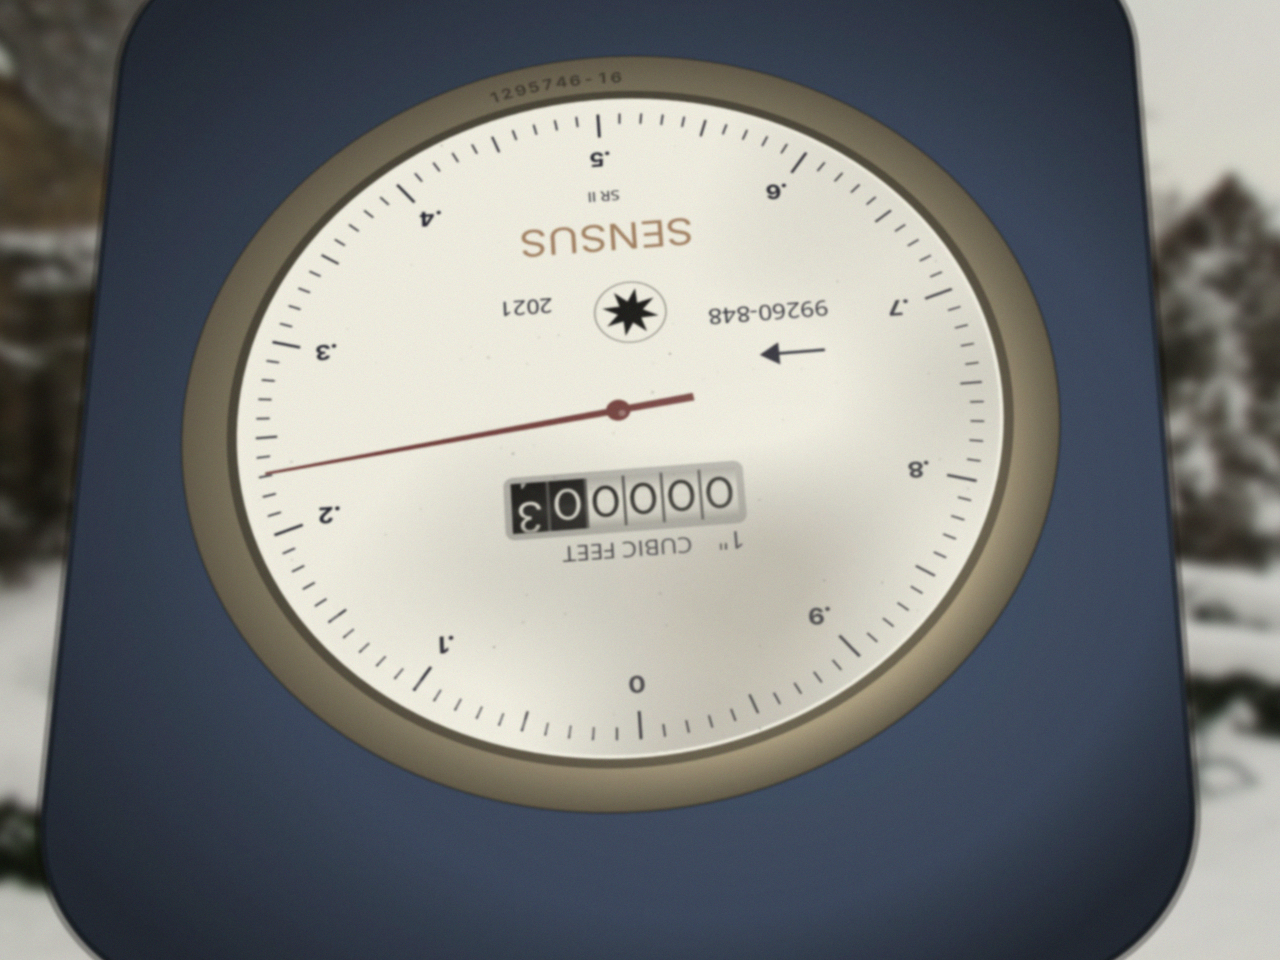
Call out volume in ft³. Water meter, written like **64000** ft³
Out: **3.23** ft³
